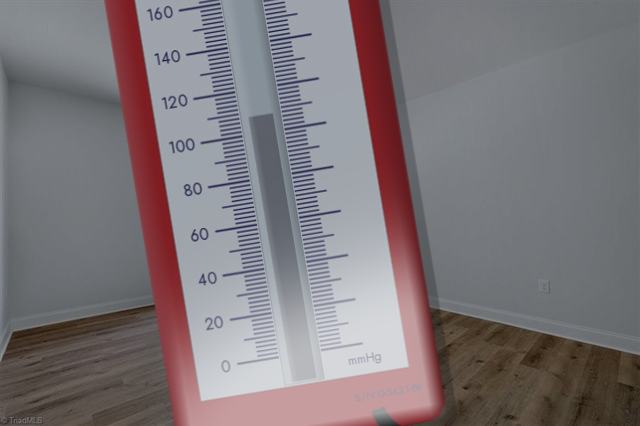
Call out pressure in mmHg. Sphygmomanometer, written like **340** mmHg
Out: **108** mmHg
